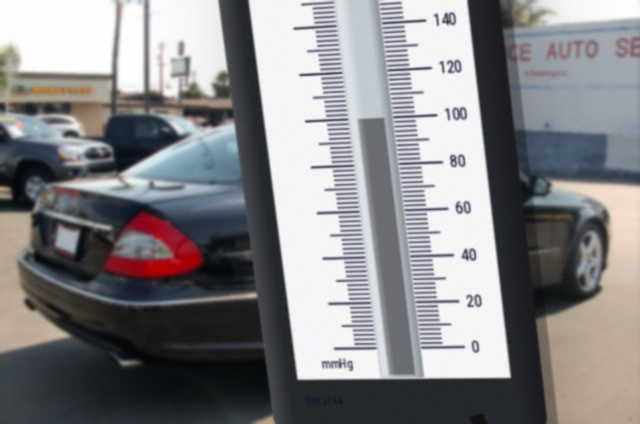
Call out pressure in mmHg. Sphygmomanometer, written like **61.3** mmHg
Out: **100** mmHg
